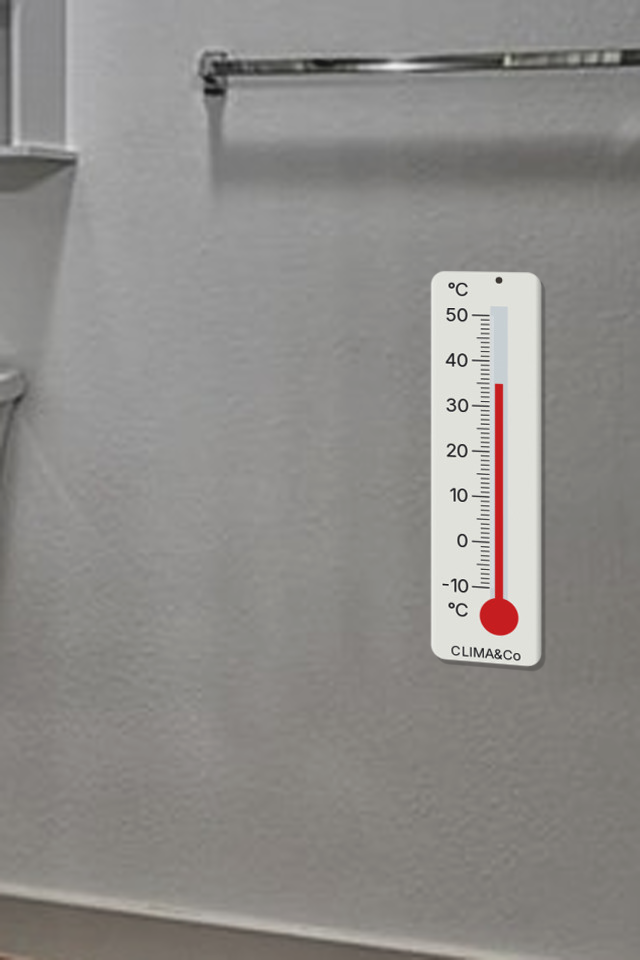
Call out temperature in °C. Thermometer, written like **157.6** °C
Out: **35** °C
